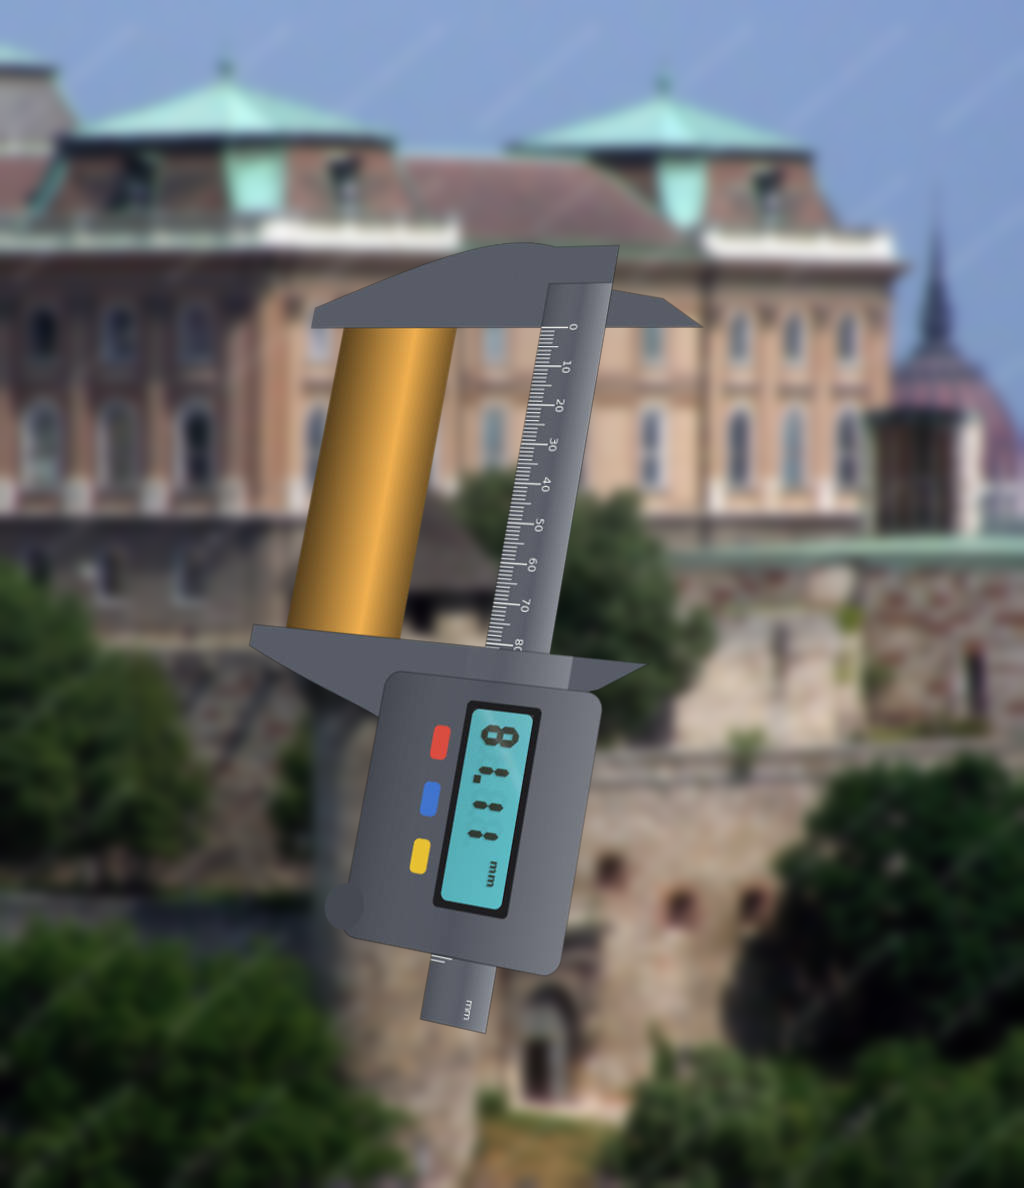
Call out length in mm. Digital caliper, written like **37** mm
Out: **81.11** mm
